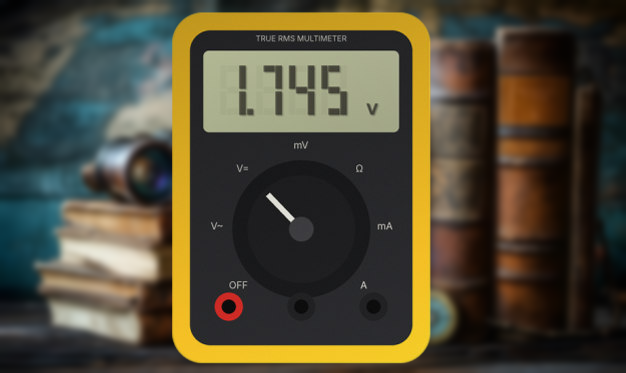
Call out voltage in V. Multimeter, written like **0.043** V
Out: **1.745** V
